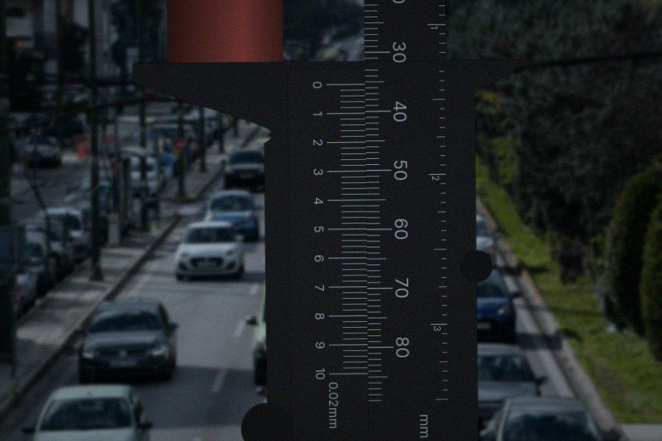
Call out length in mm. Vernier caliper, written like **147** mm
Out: **35.4** mm
